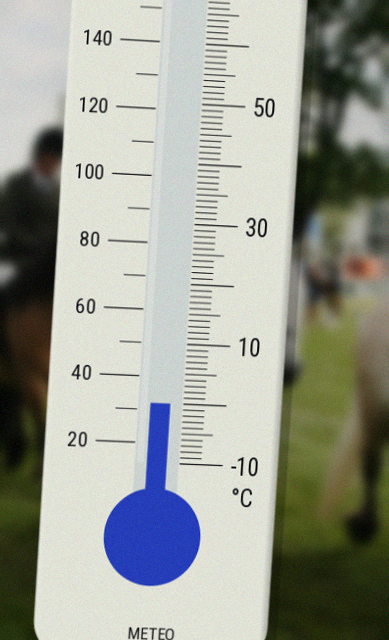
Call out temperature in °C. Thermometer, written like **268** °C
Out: **0** °C
